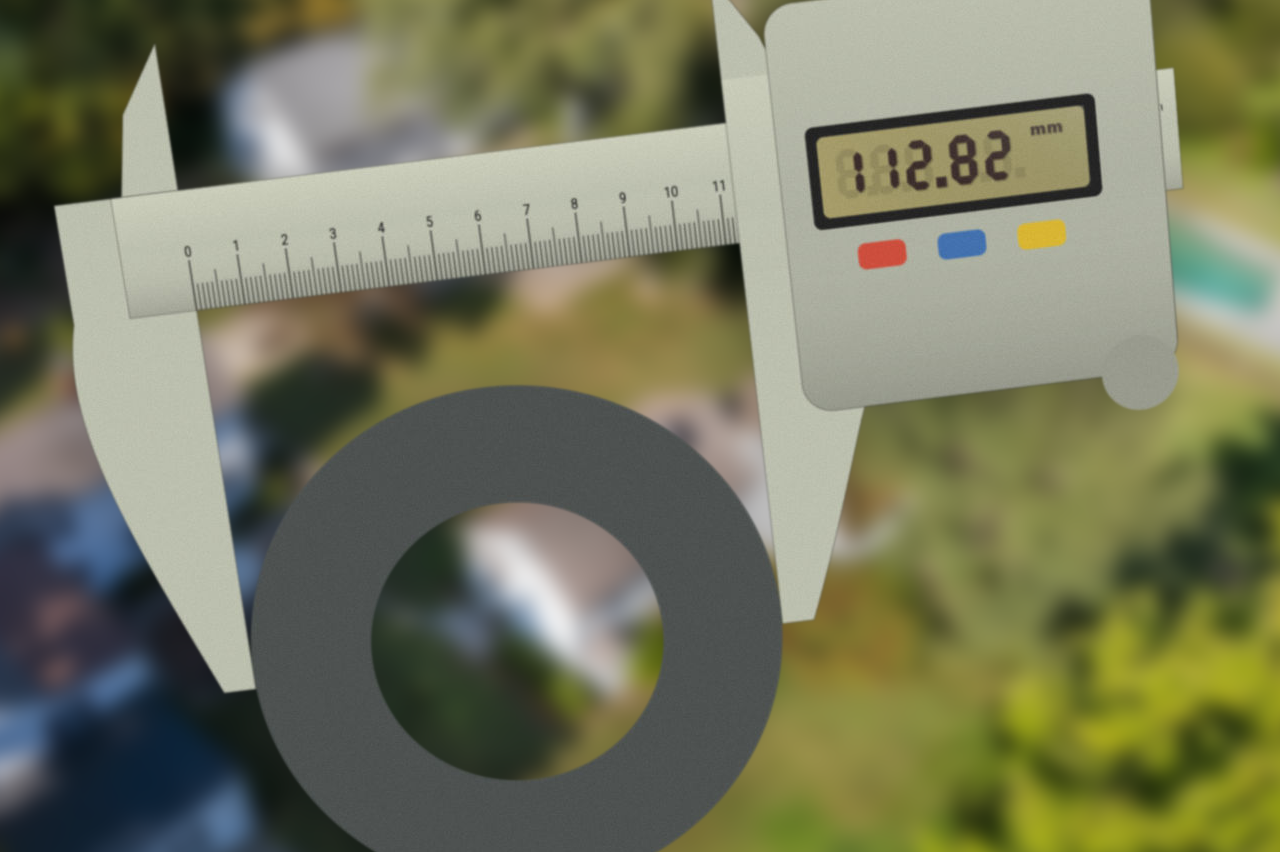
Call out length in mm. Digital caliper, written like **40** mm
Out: **112.82** mm
